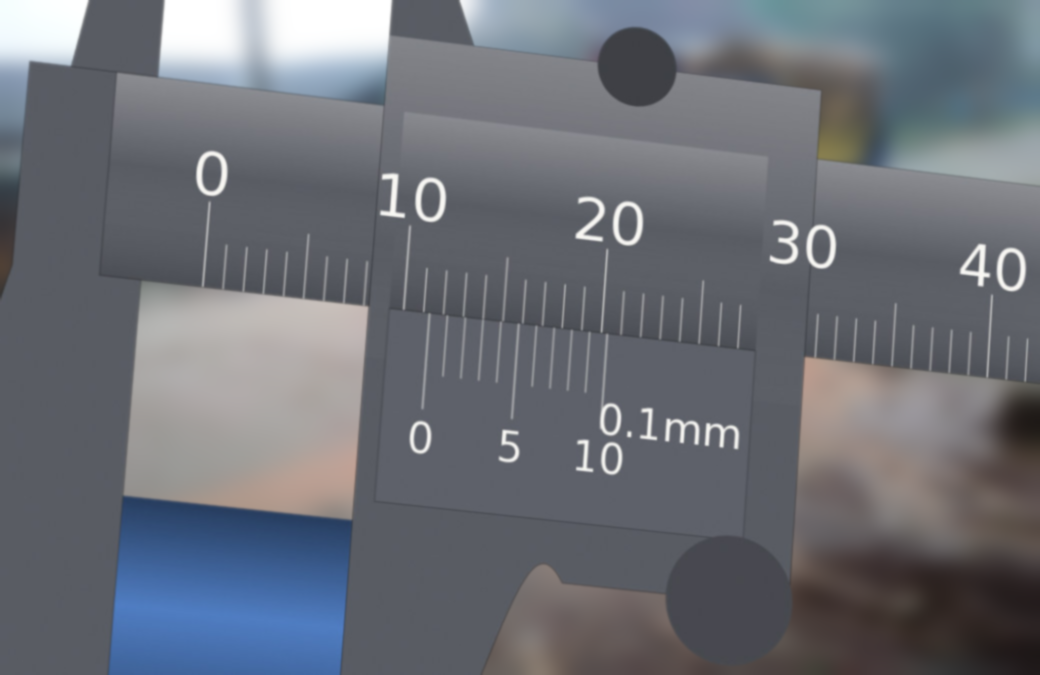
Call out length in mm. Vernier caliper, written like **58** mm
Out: **11.3** mm
